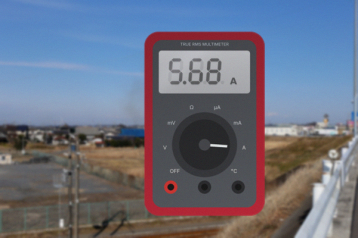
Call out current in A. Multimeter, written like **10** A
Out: **5.68** A
